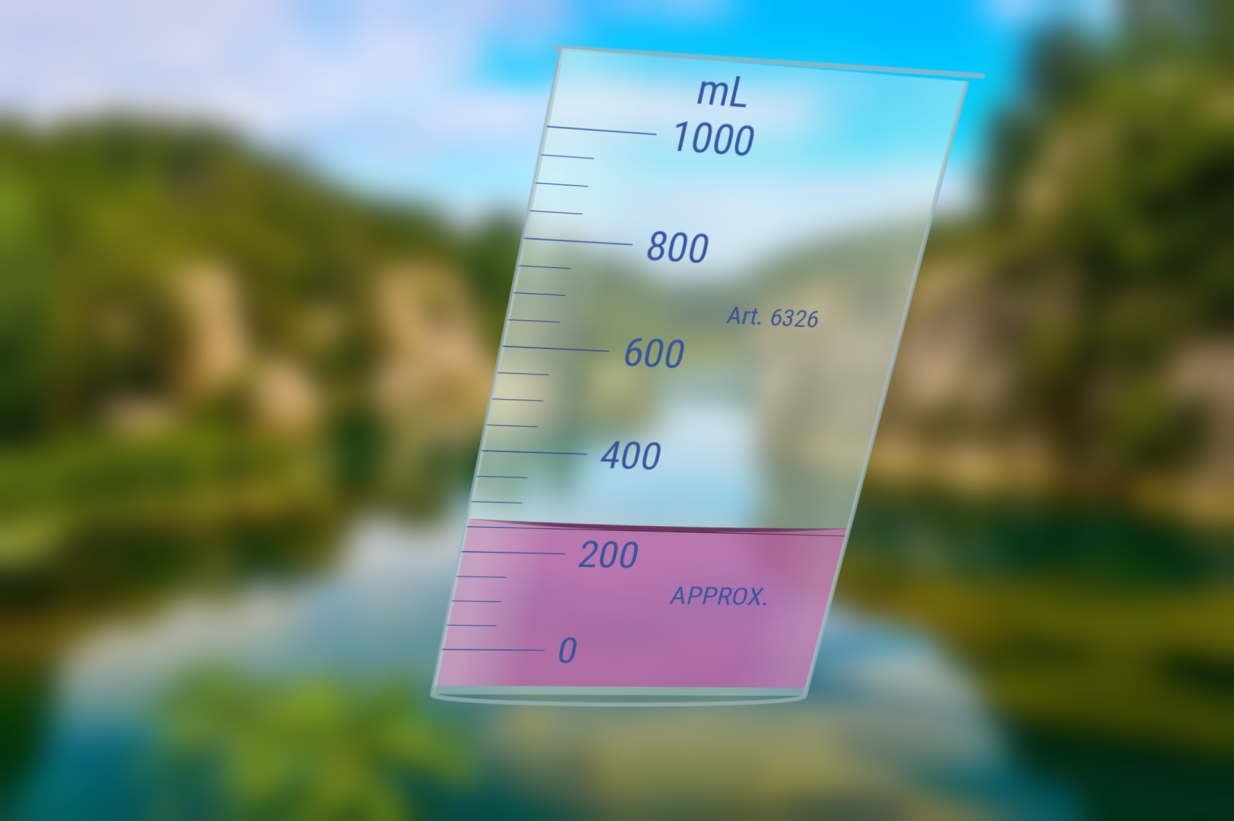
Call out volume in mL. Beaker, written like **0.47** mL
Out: **250** mL
